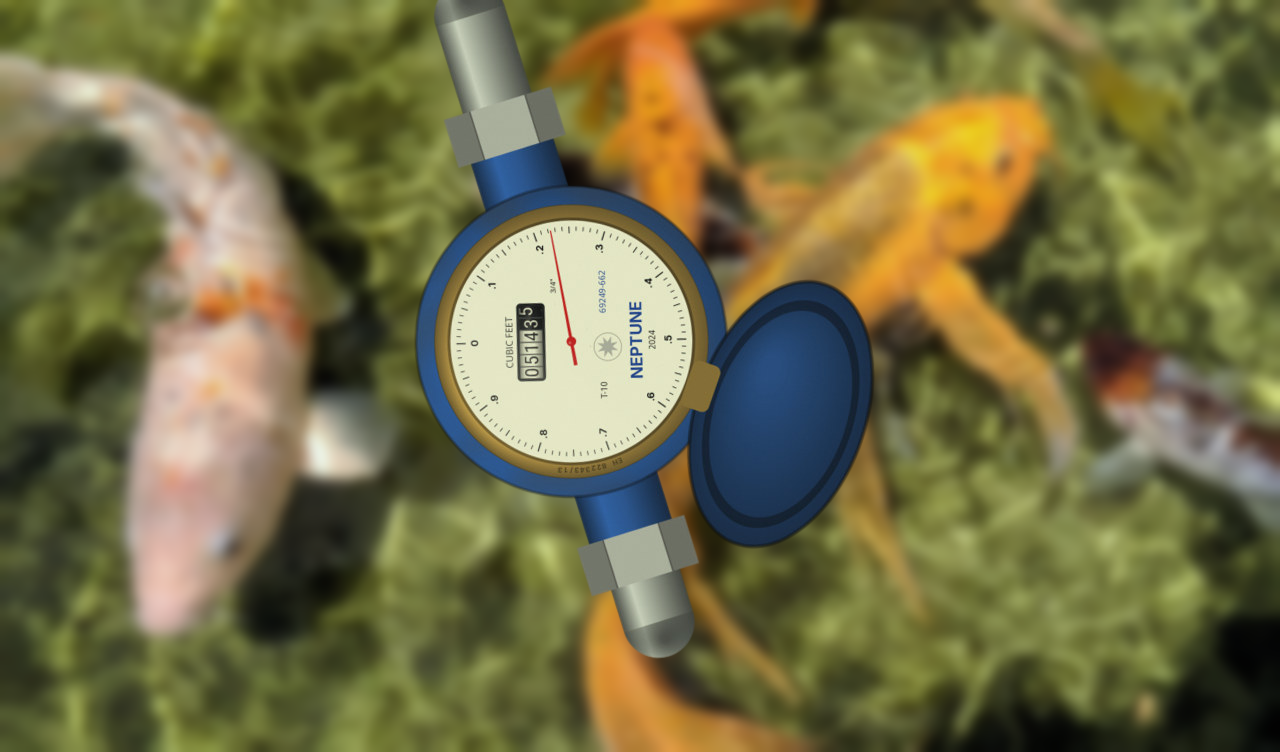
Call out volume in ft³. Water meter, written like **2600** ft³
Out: **51435.22** ft³
